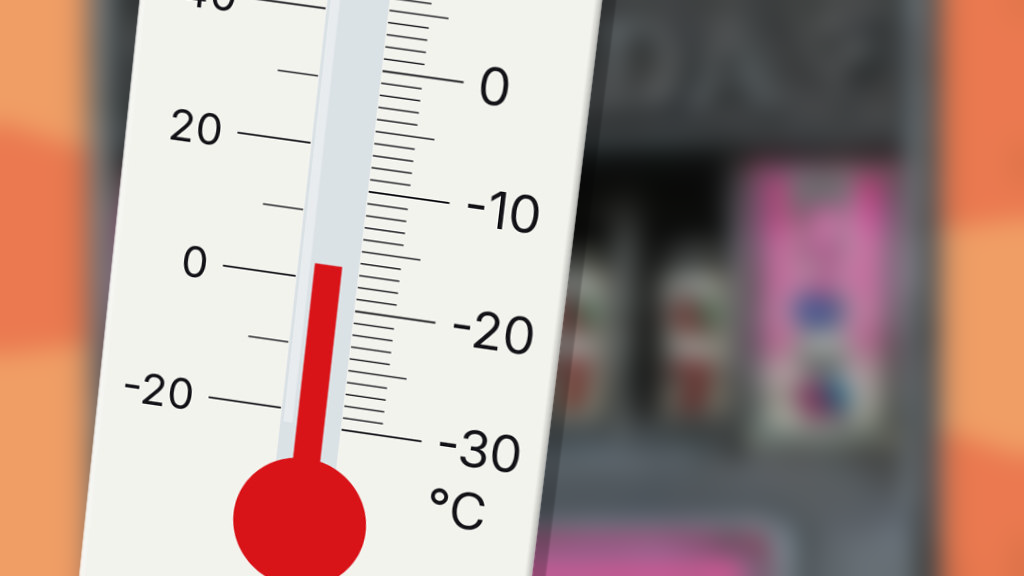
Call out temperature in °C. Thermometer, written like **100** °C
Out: **-16.5** °C
